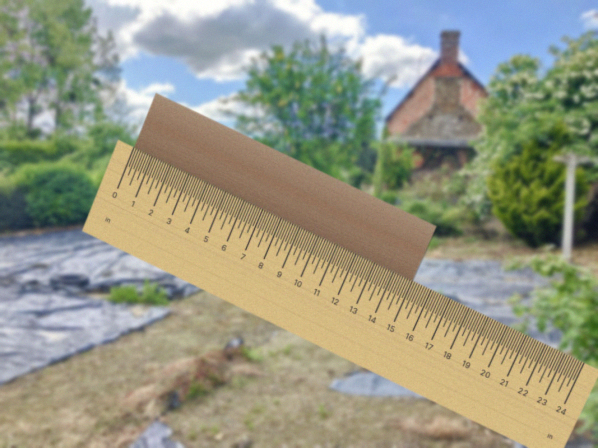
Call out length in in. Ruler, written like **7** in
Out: **15** in
